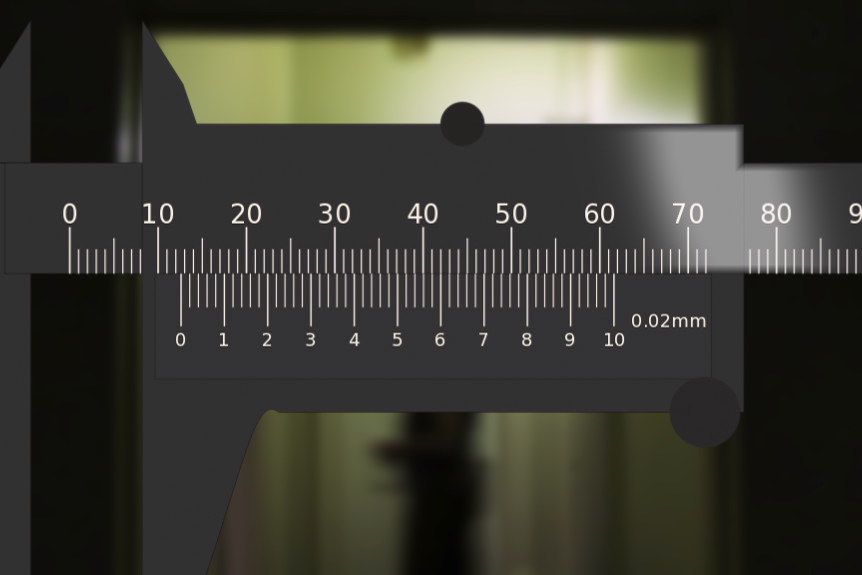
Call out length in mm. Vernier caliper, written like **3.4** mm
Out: **12.6** mm
